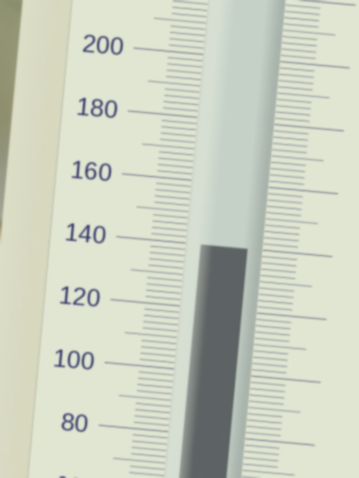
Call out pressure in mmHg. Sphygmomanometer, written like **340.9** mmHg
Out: **140** mmHg
